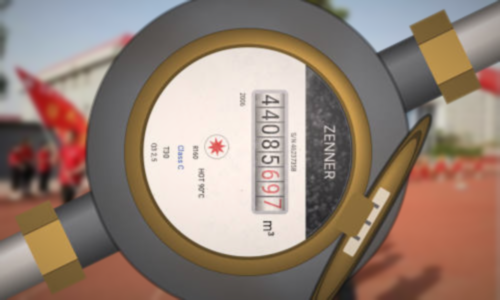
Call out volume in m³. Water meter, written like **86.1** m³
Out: **44085.697** m³
